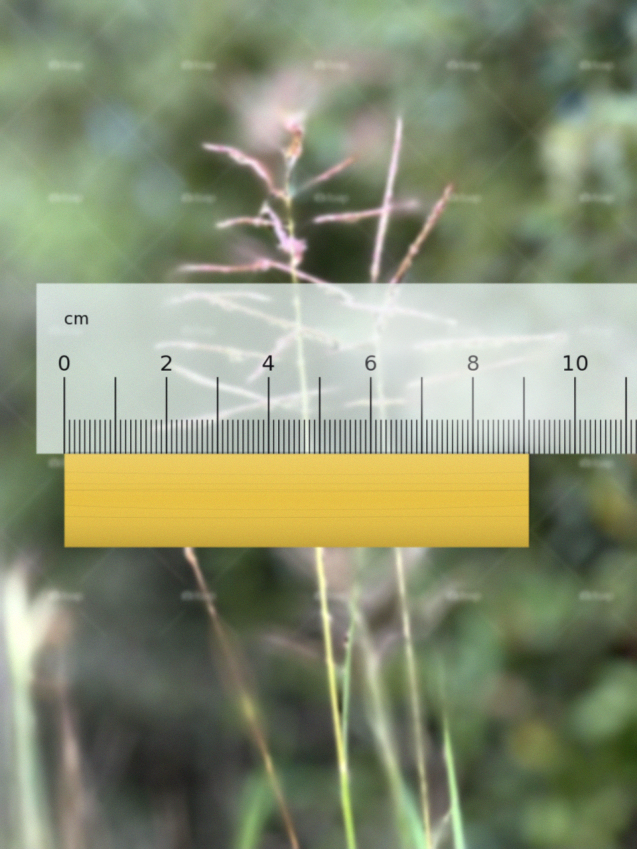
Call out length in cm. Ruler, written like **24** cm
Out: **9.1** cm
